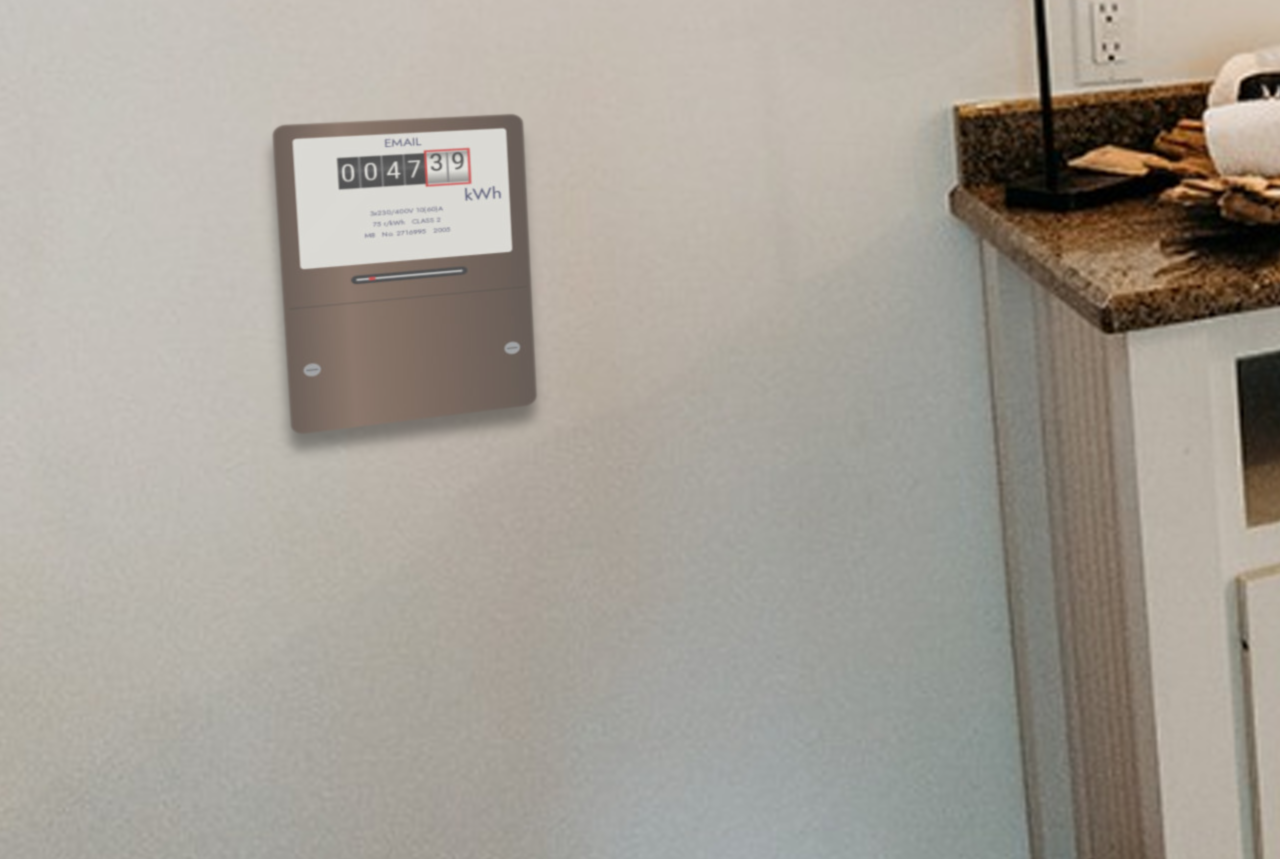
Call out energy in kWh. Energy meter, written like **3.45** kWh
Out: **47.39** kWh
